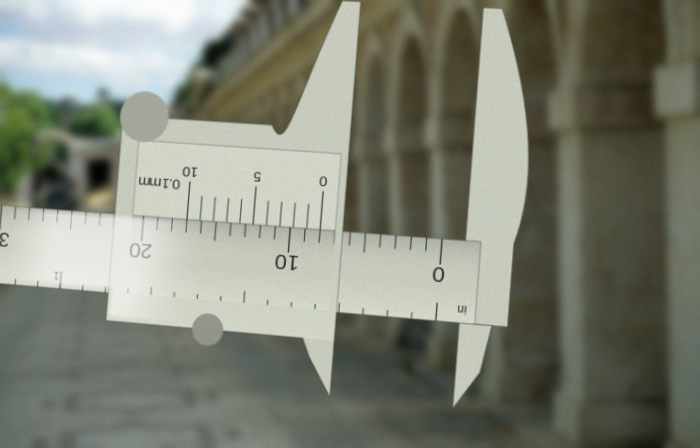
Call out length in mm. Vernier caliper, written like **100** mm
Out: **8.0** mm
